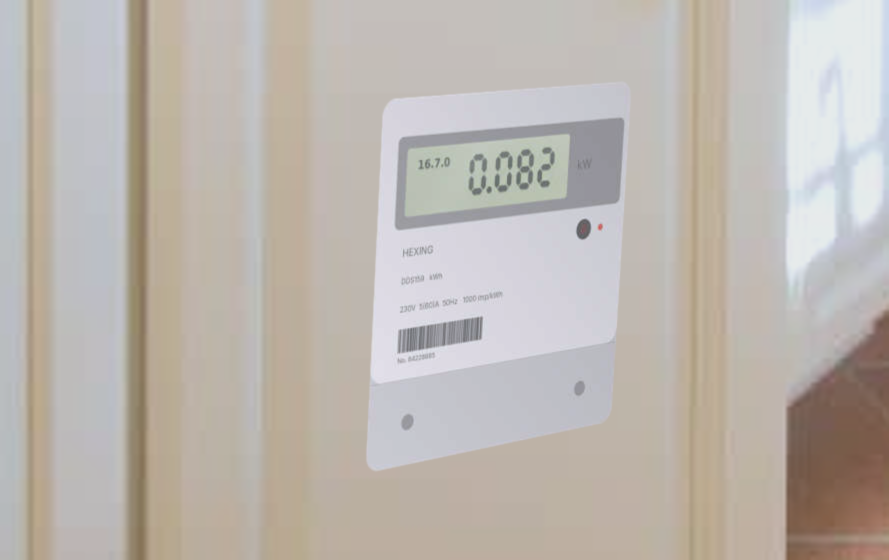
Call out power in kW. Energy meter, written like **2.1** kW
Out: **0.082** kW
